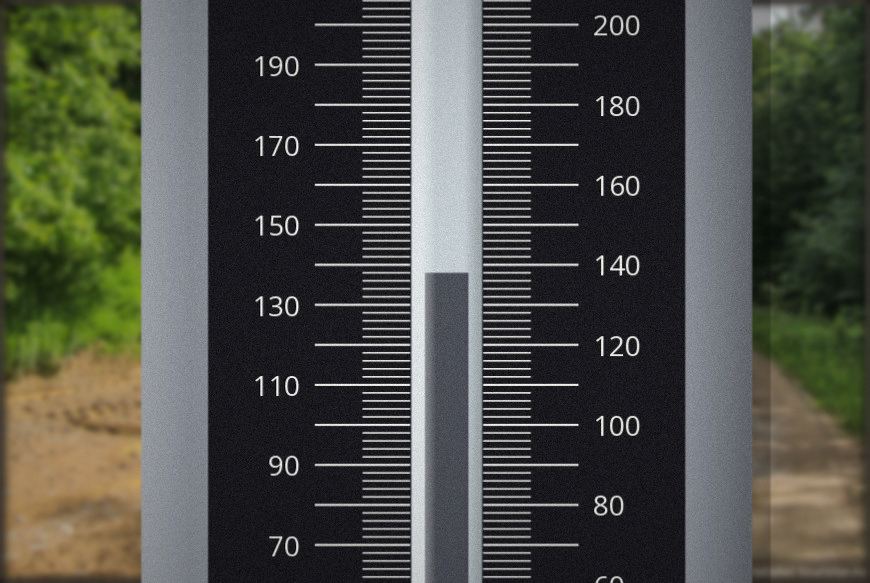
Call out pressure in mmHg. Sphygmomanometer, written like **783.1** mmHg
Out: **138** mmHg
